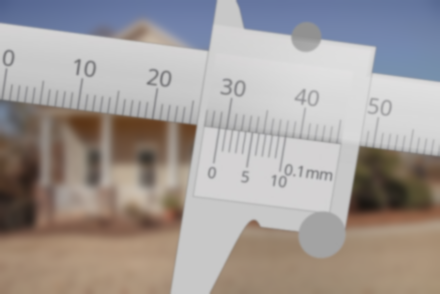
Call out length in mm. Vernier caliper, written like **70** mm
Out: **29.0** mm
